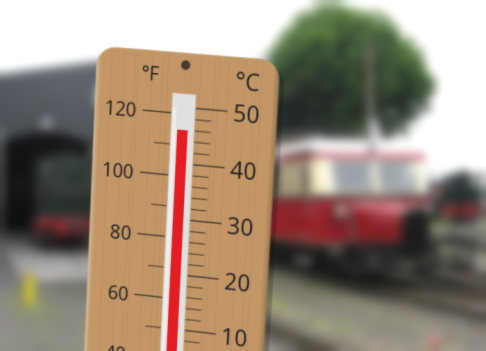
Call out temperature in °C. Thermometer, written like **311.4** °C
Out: **46** °C
